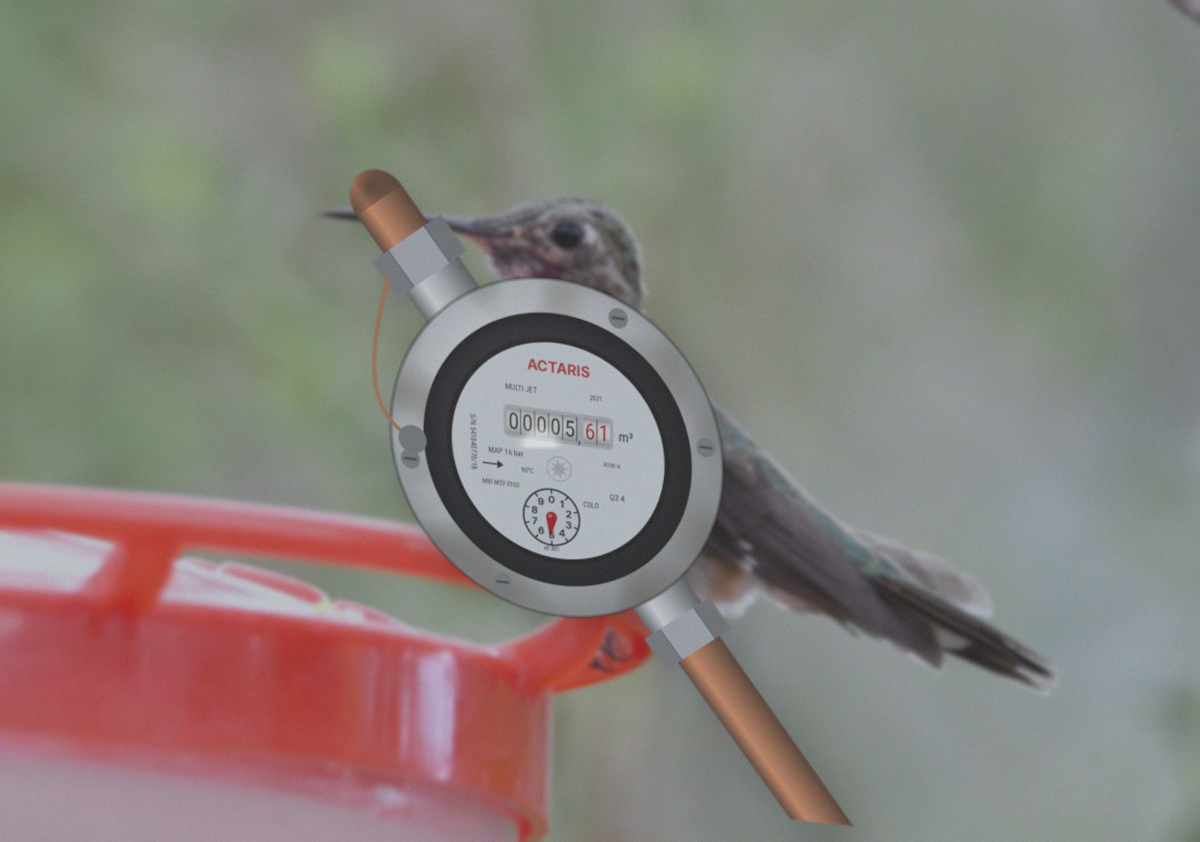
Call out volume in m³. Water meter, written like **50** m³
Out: **5.615** m³
